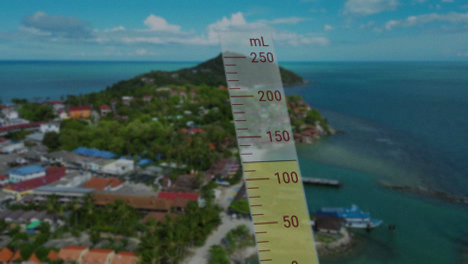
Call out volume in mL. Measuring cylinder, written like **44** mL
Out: **120** mL
